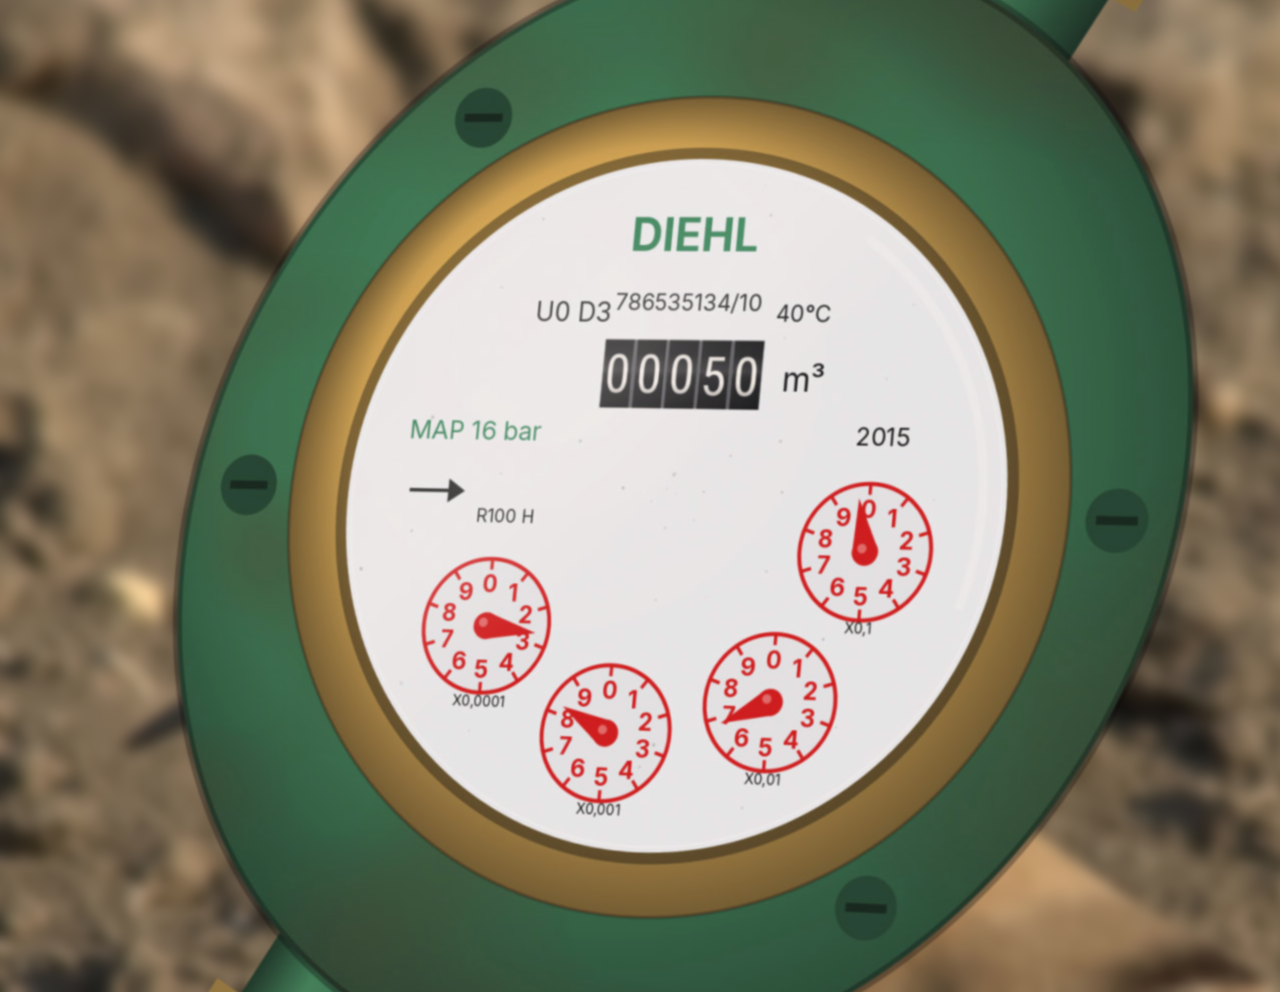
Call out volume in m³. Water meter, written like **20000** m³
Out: **49.9682** m³
